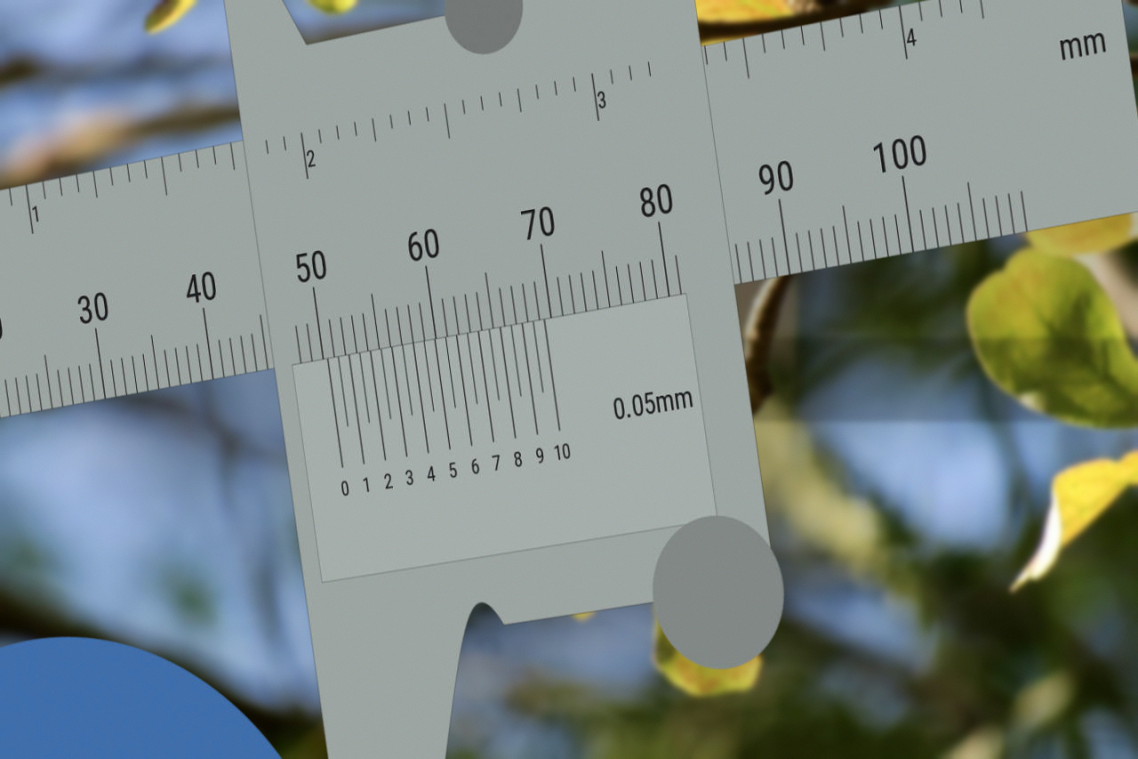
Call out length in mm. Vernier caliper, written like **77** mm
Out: **50.4** mm
